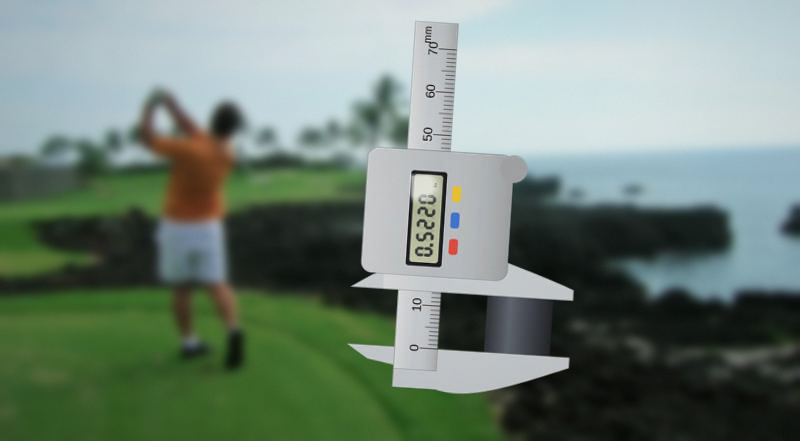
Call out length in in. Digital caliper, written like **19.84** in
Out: **0.5220** in
